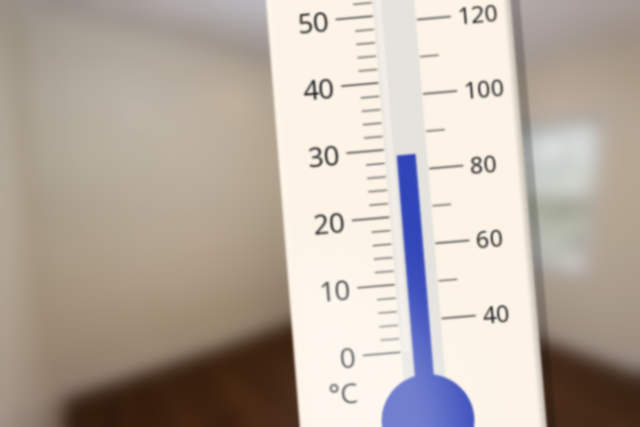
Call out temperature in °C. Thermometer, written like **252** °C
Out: **29** °C
